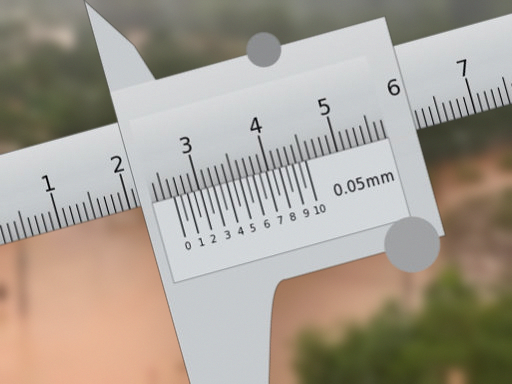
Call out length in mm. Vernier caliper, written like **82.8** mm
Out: **26.4** mm
